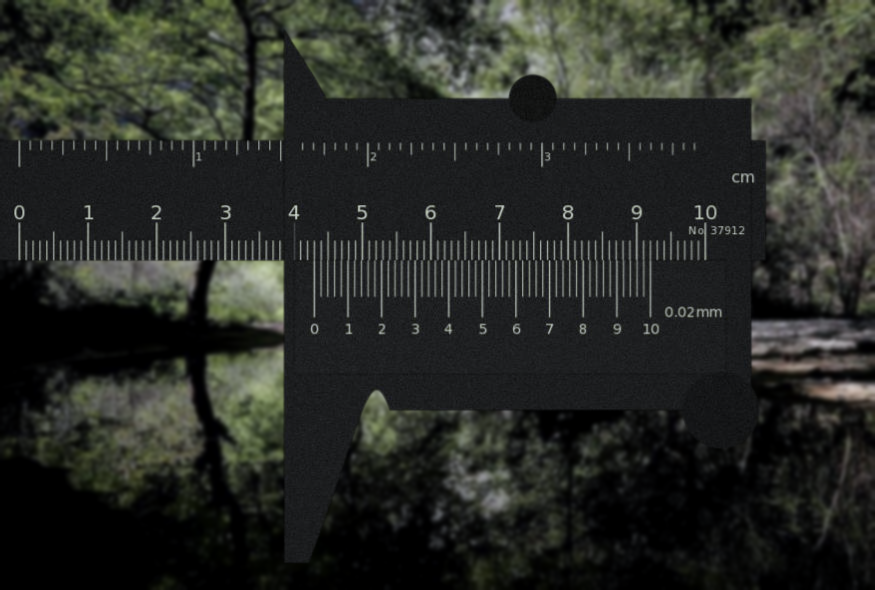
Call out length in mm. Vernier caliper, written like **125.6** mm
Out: **43.0** mm
